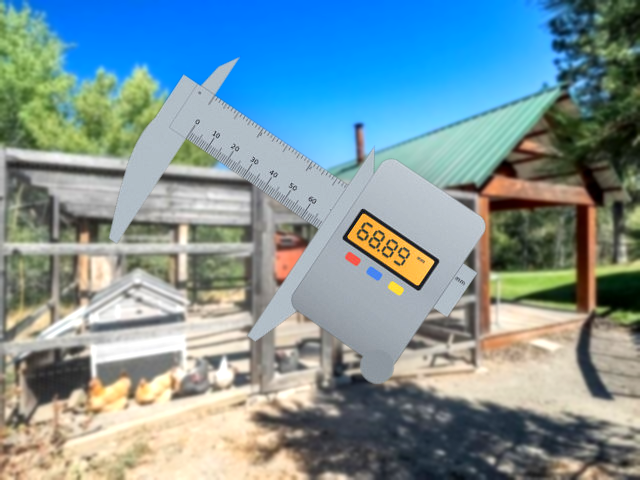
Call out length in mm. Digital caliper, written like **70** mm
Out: **68.89** mm
